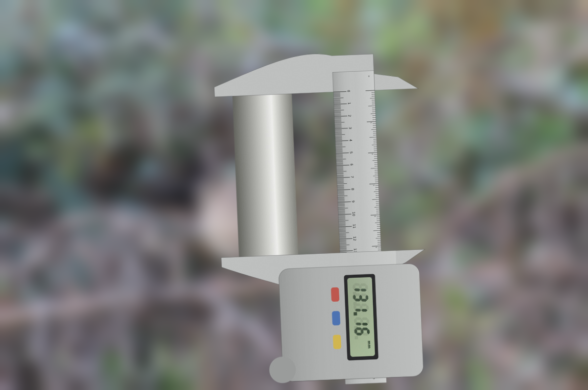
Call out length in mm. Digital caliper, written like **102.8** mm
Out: **131.16** mm
